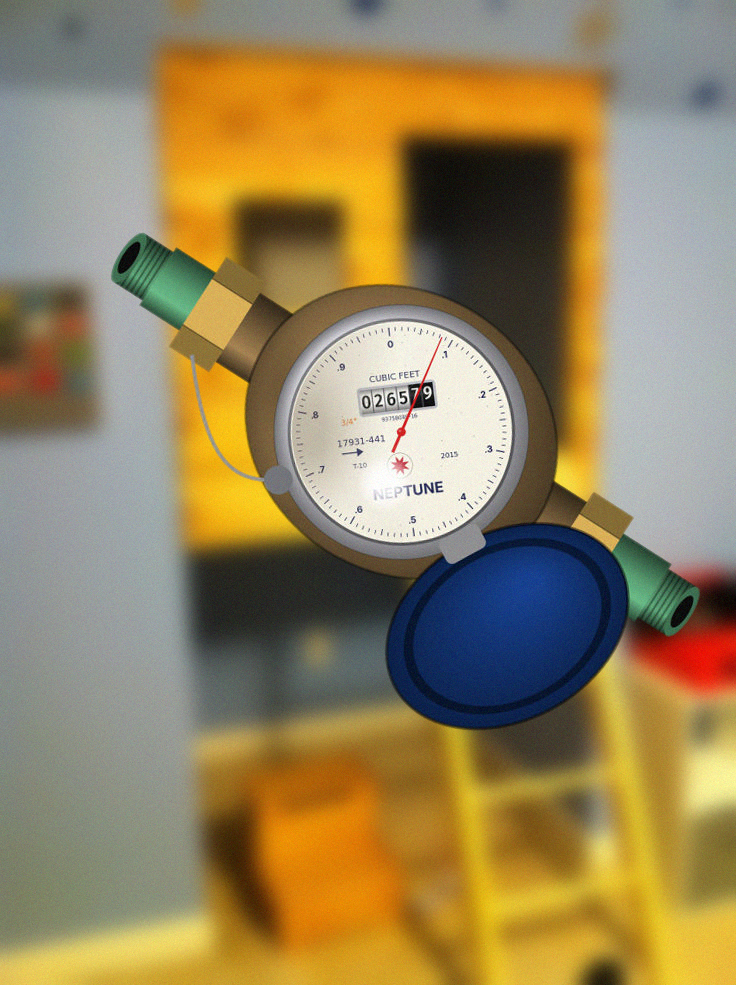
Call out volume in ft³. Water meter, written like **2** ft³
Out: **26579.08** ft³
